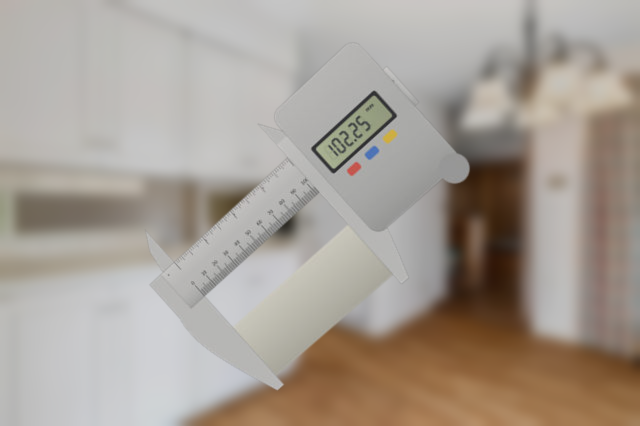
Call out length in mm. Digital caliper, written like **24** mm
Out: **102.25** mm
